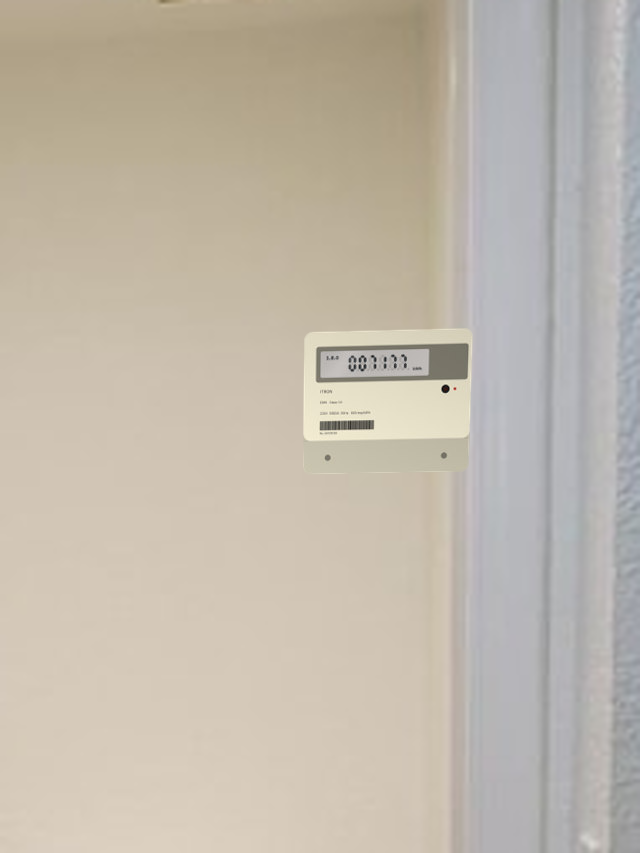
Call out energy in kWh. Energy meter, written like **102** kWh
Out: **7177** kWh
